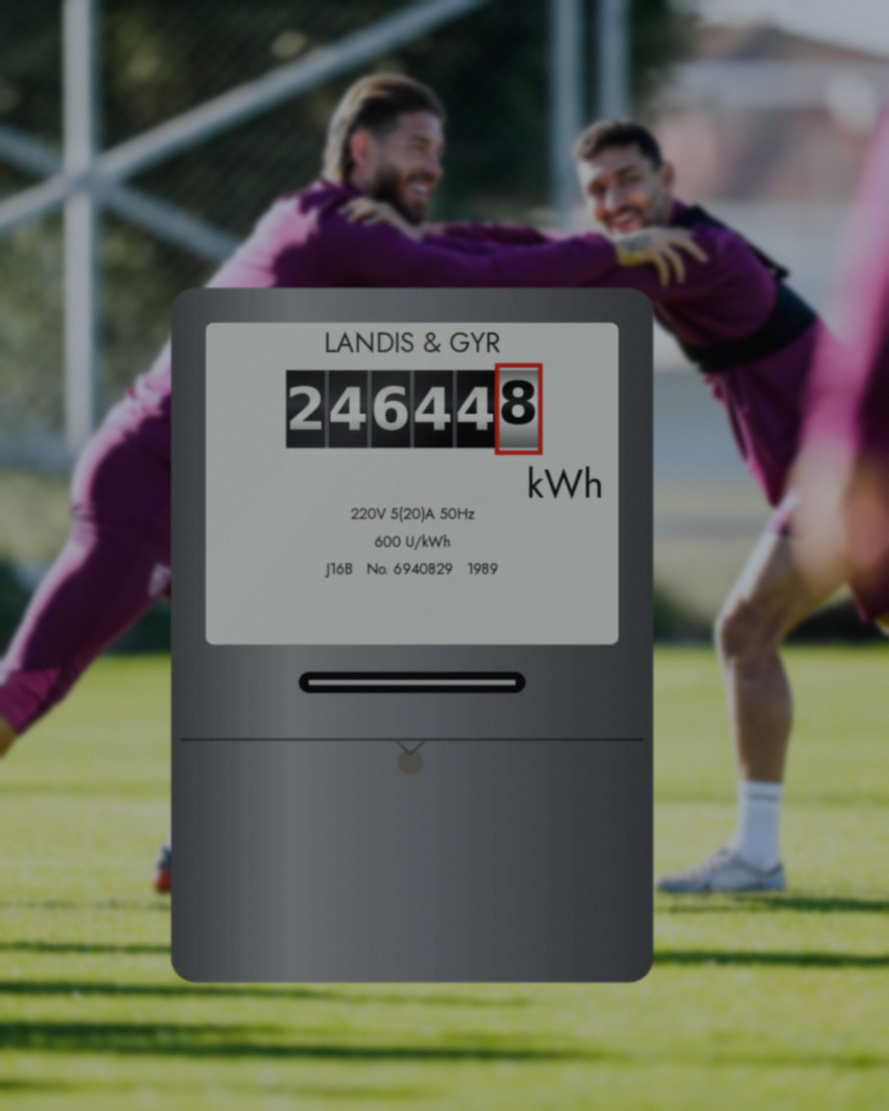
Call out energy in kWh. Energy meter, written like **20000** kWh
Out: **24644.8** kWh
